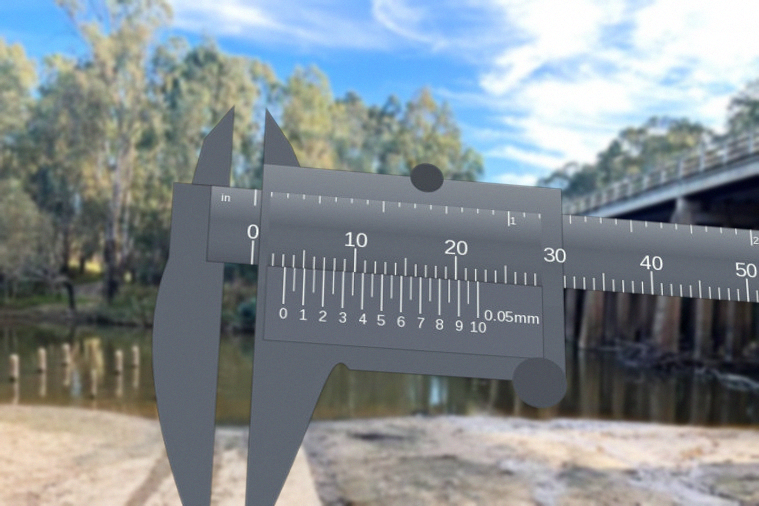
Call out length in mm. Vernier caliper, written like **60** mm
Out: **3.2** mm
